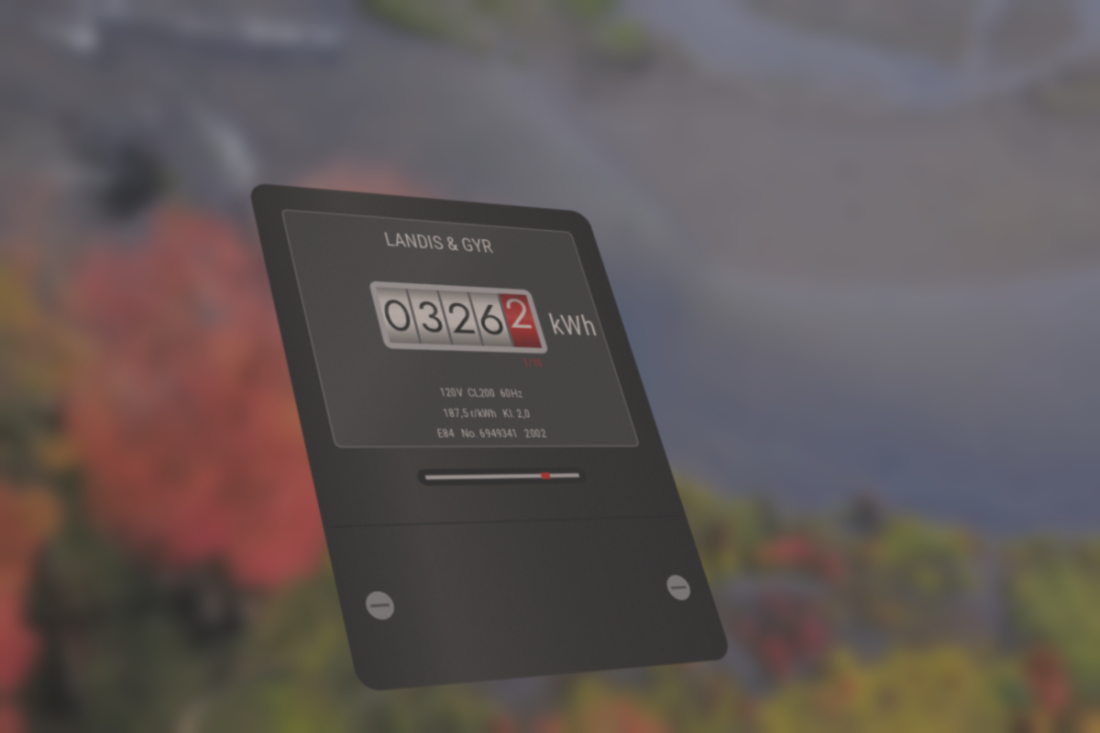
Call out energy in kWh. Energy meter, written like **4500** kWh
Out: **326.2** kWh
